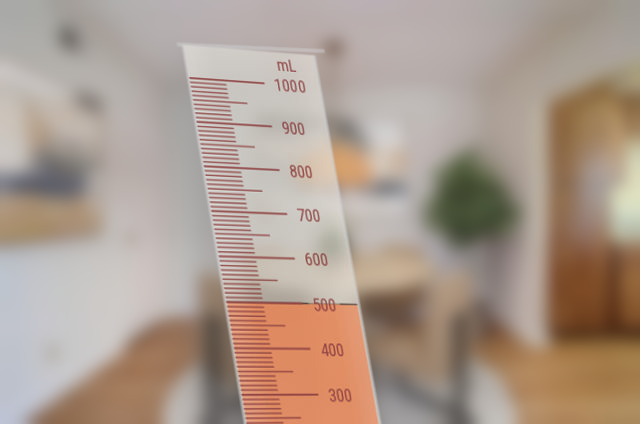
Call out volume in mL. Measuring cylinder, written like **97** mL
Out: **500** mL
